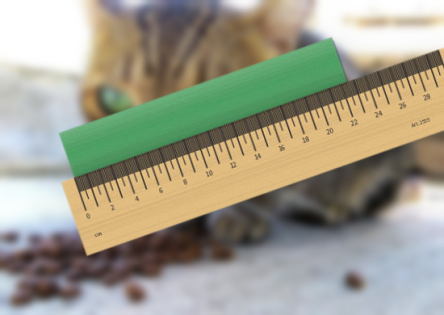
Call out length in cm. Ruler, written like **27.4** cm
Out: **22.5** cm
